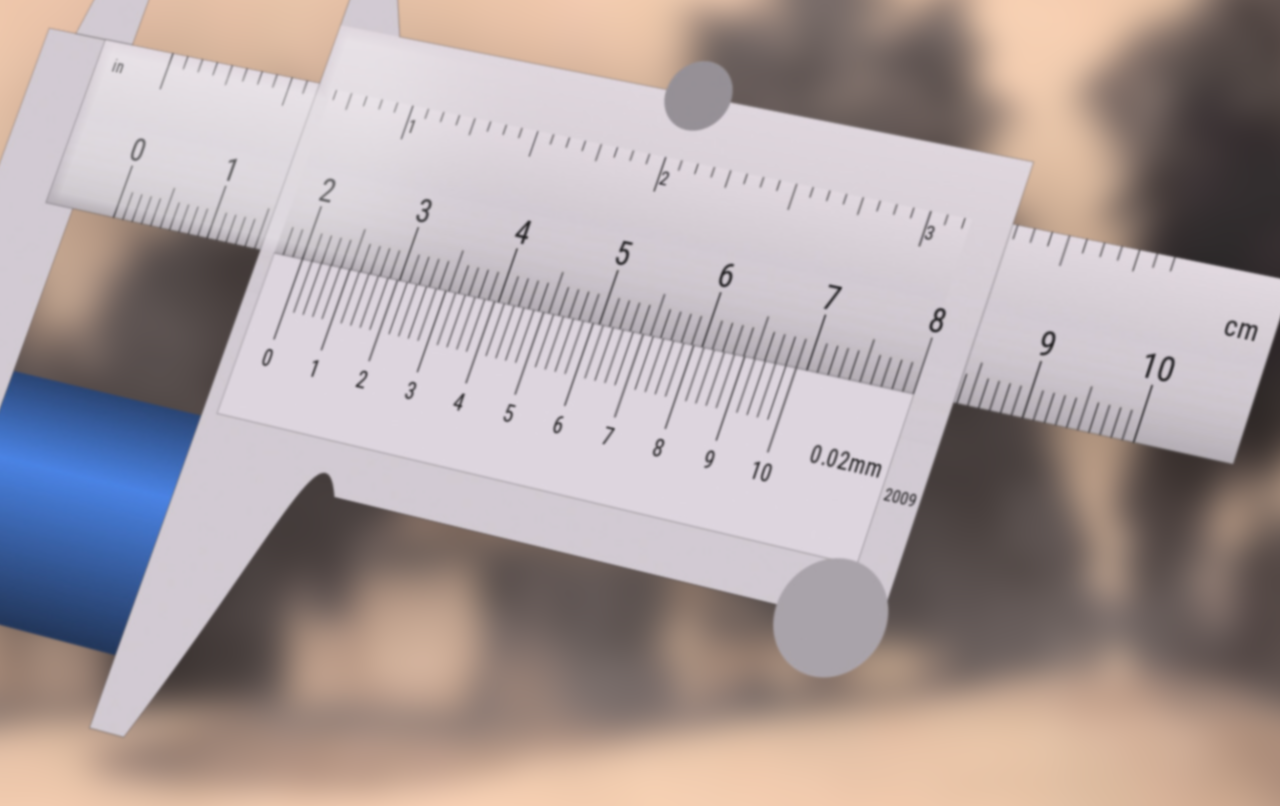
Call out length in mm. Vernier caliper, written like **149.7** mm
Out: **20.0** mm
